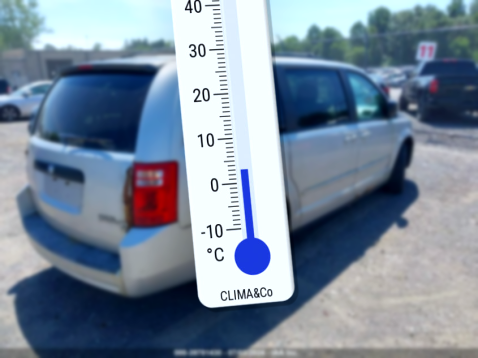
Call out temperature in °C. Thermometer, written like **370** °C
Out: **3** °C
